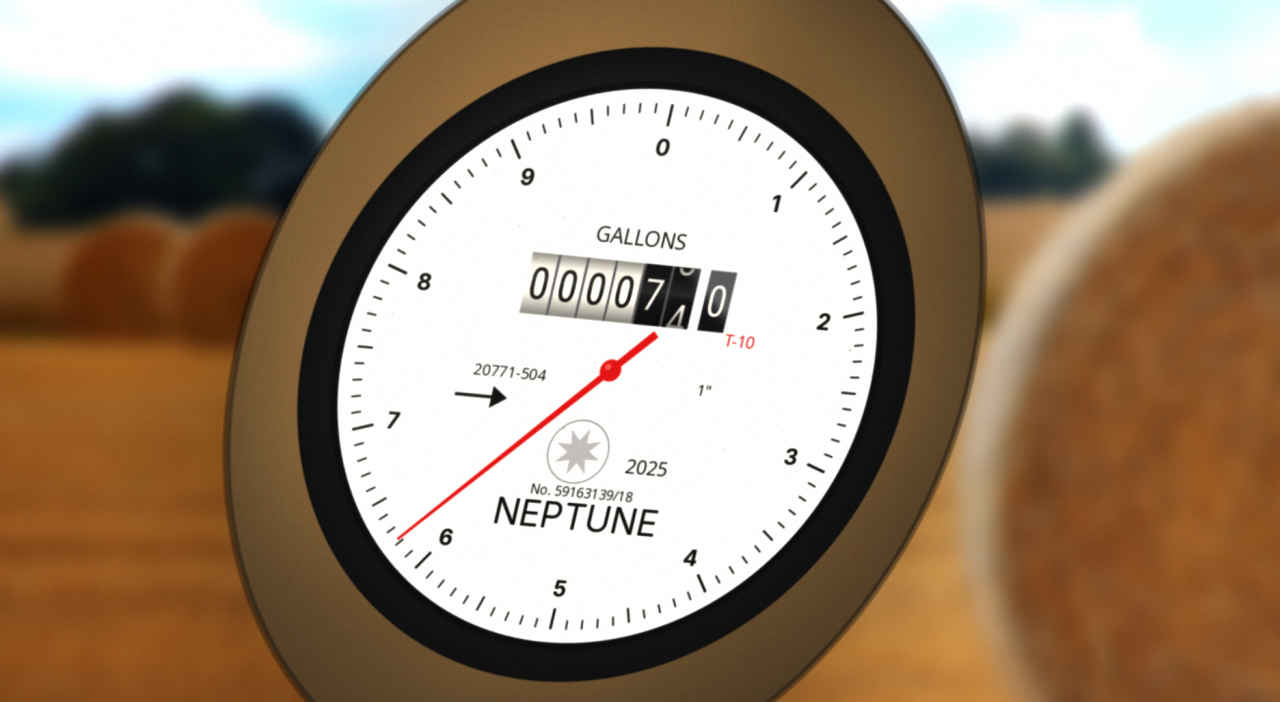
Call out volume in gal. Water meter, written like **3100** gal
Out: **736.2** gal
